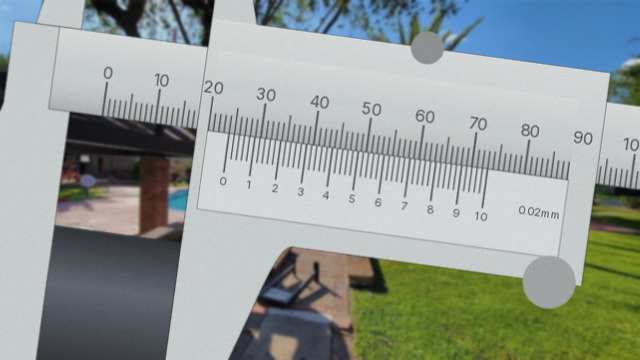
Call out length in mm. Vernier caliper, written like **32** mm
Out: **24.0** mm
